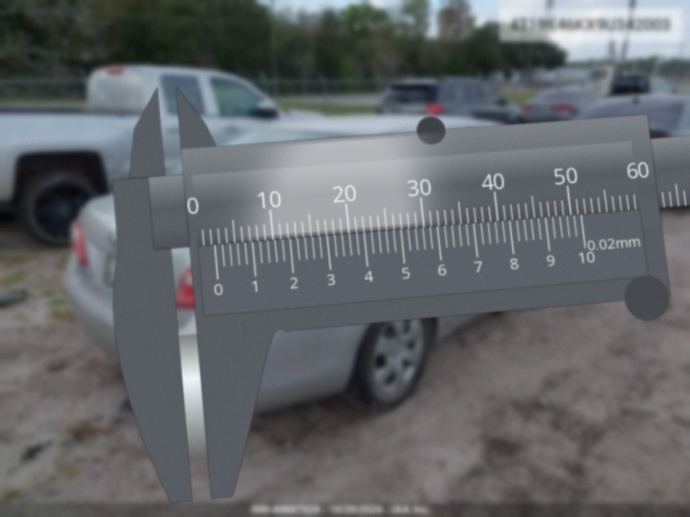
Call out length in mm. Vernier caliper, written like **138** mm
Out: **2.4** mm
